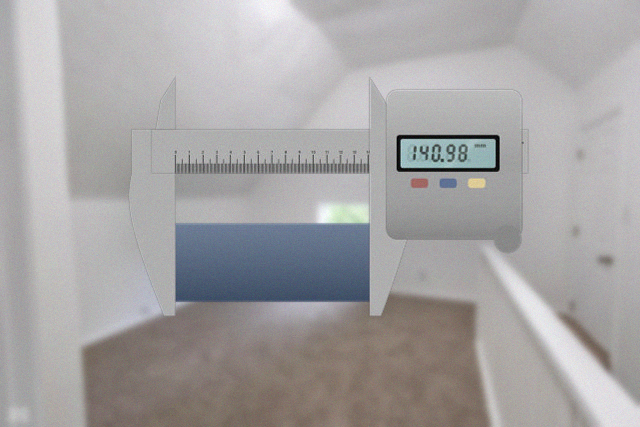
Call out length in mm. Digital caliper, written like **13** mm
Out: **140.98** mm
